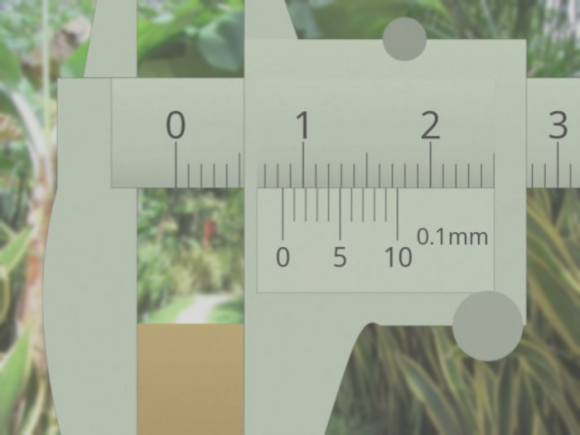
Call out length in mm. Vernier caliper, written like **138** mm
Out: **8.4** mm
